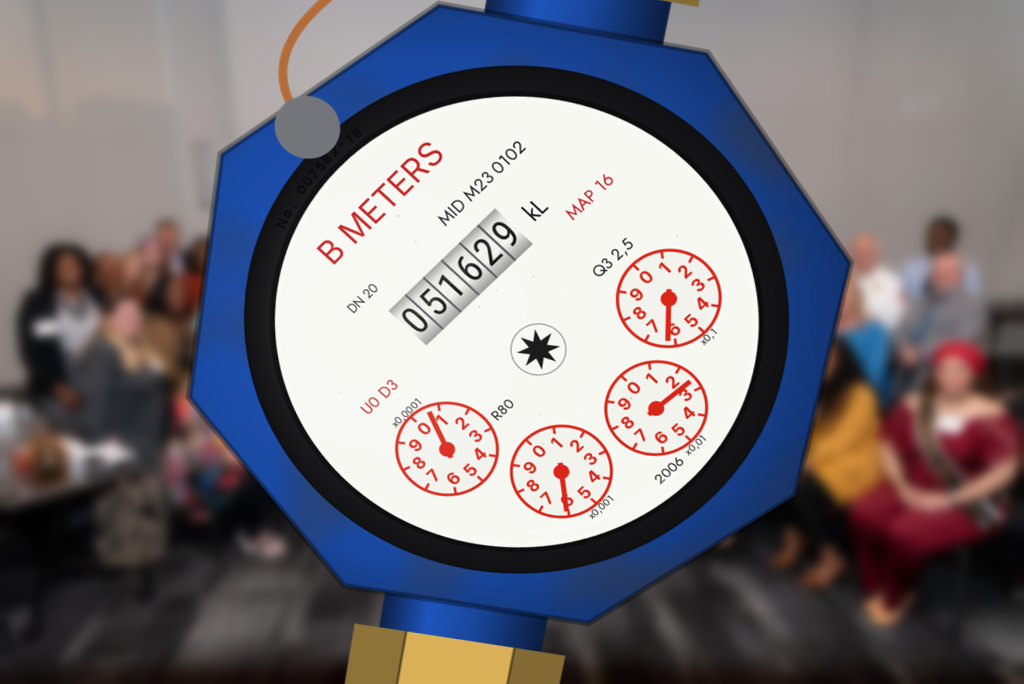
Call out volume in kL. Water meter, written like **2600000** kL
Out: **51629.6260** kL
